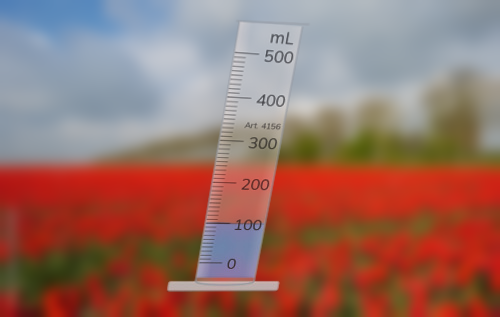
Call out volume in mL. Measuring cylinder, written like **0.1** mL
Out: **100** mL
